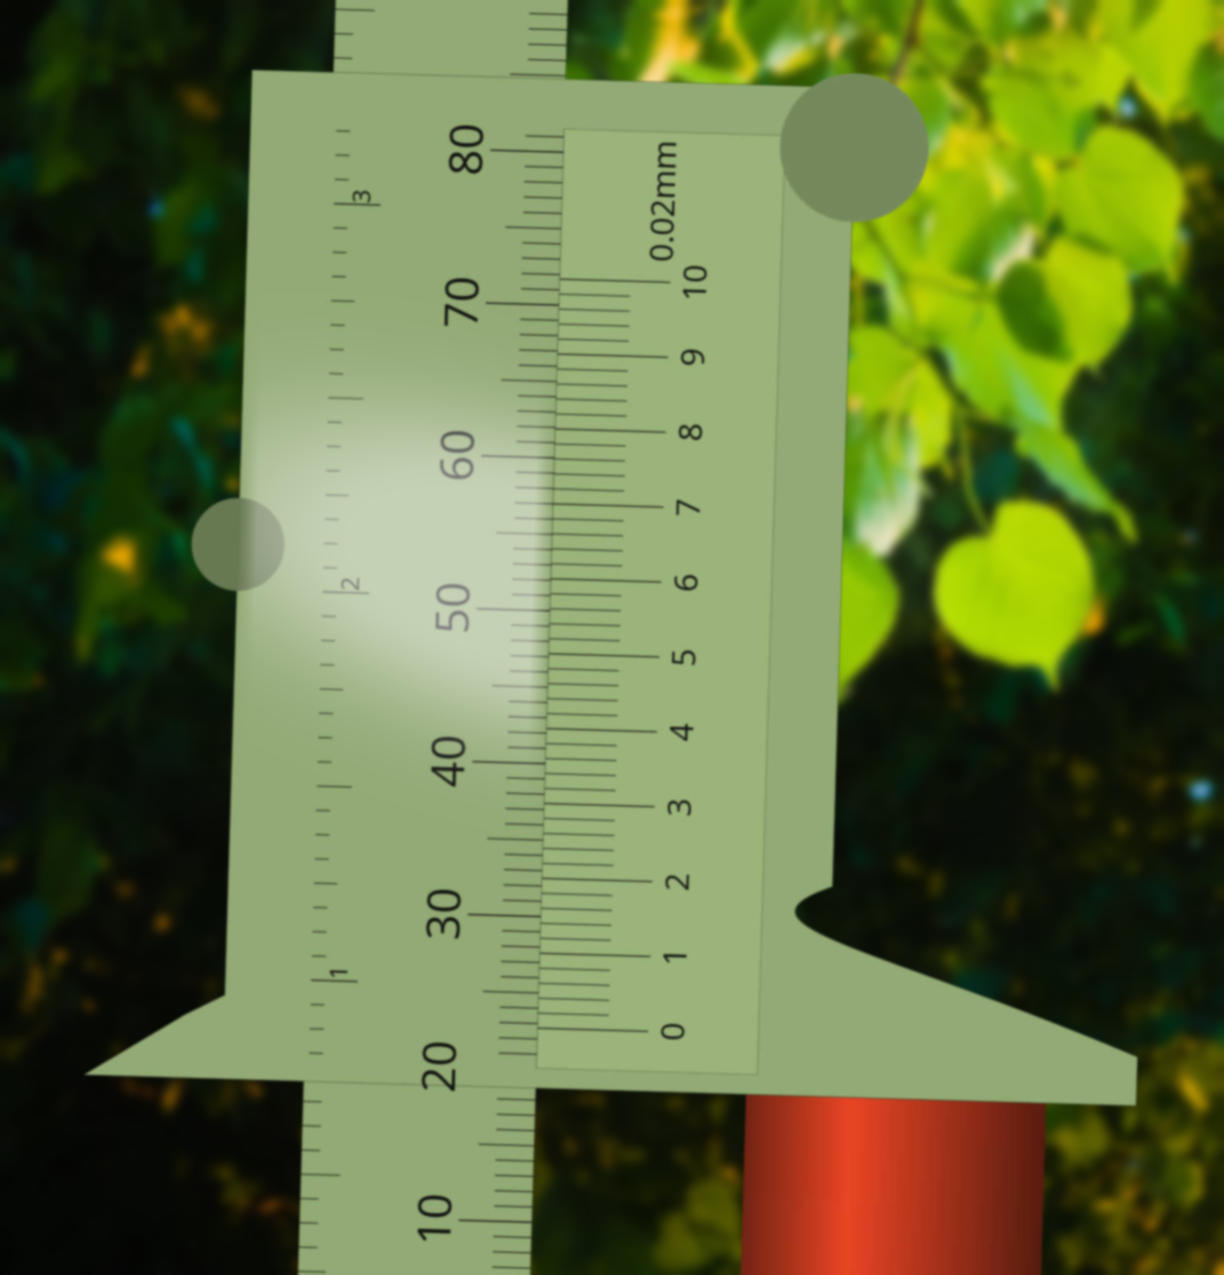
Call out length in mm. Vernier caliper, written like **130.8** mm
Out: **22.7** mm
